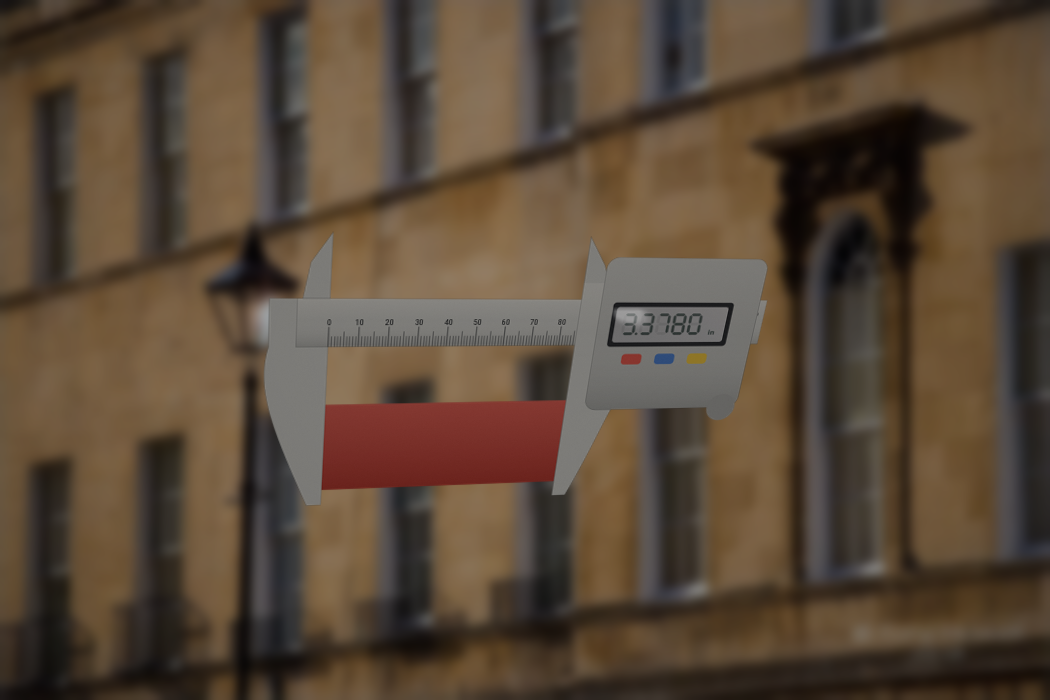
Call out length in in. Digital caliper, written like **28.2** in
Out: **3.3780** in
